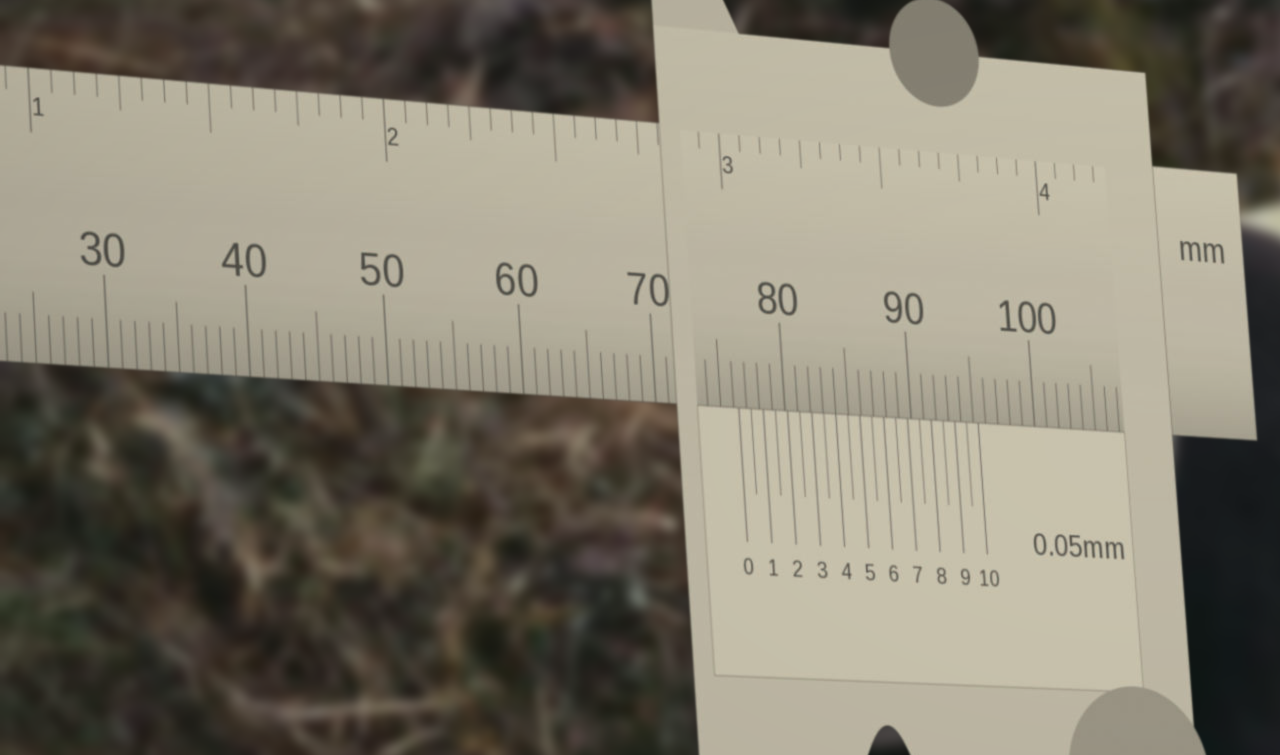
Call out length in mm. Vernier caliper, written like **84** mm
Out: **76.4** mm
